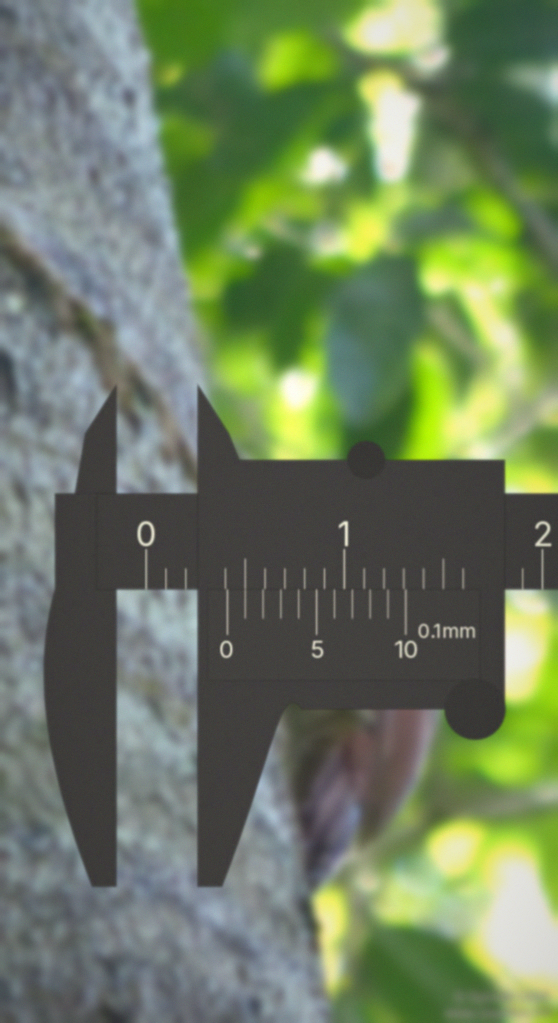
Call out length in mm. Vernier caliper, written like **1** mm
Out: **4.1** mm
